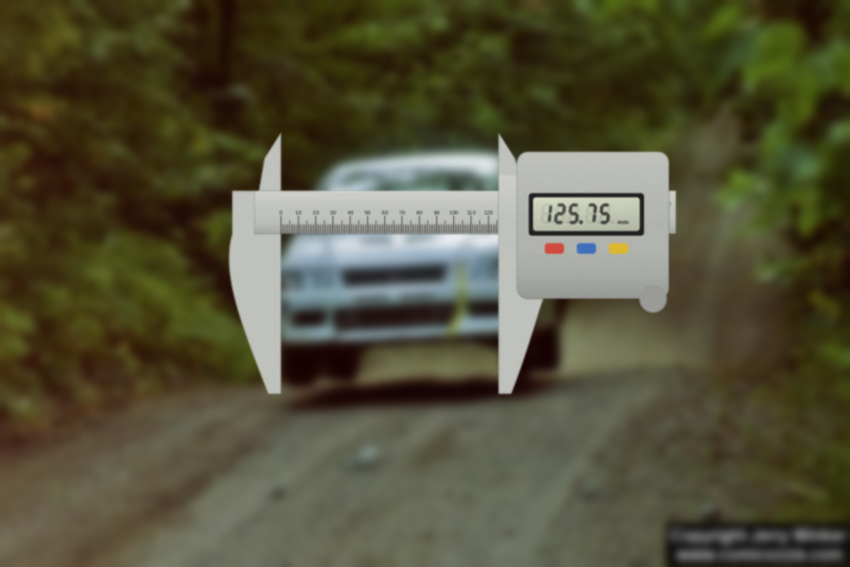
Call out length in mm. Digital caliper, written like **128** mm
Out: **125.75** mm
